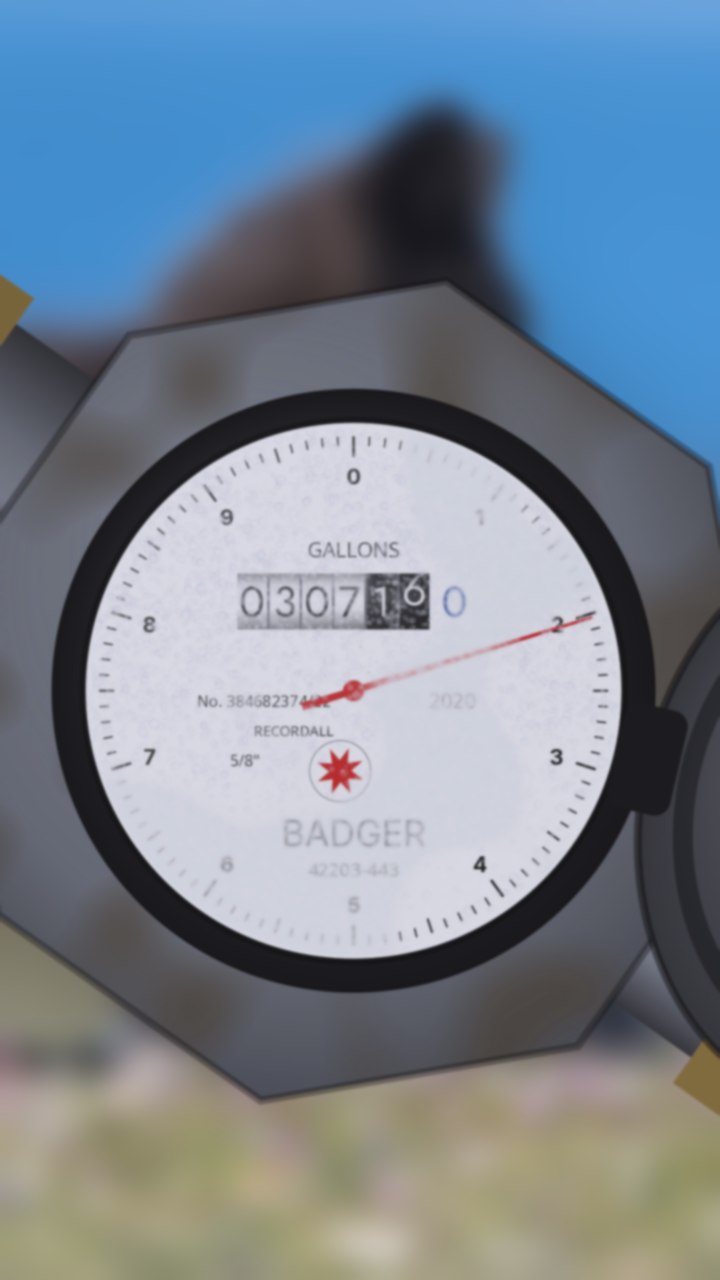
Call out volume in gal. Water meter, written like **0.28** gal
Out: **307162.0** gal
